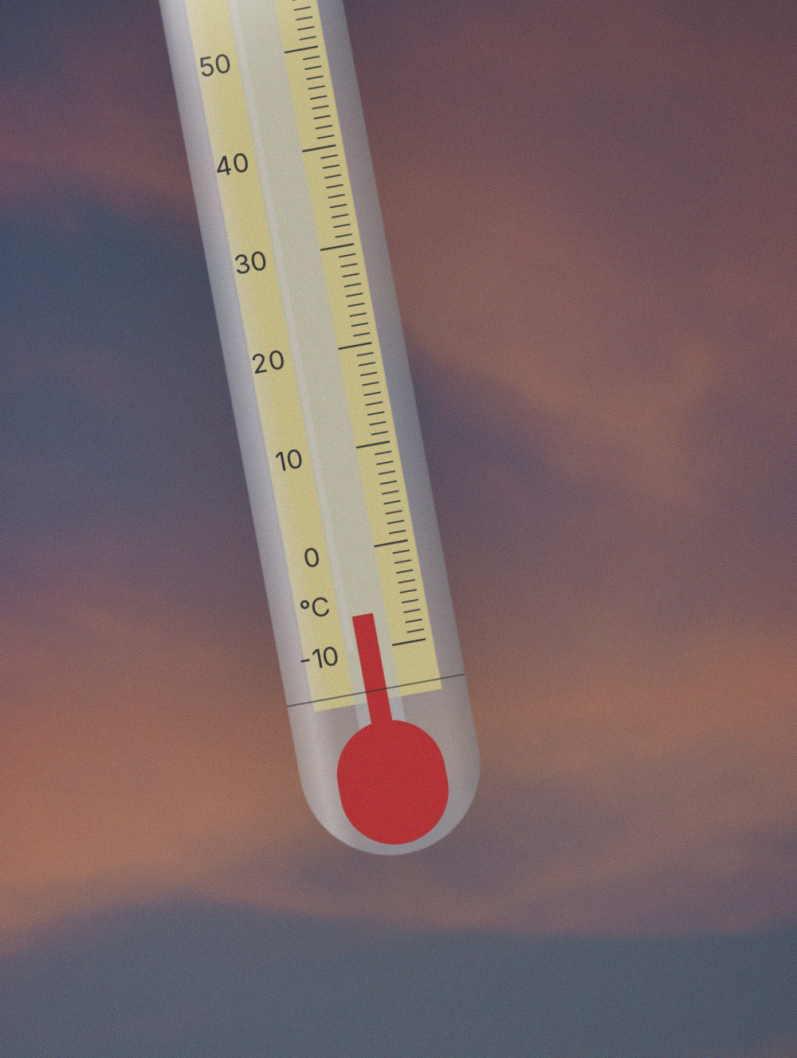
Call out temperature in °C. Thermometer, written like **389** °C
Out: **-6.5** °C
